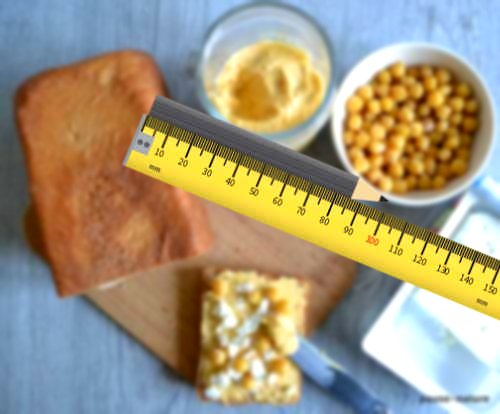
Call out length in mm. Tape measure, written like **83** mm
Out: **100** mm
